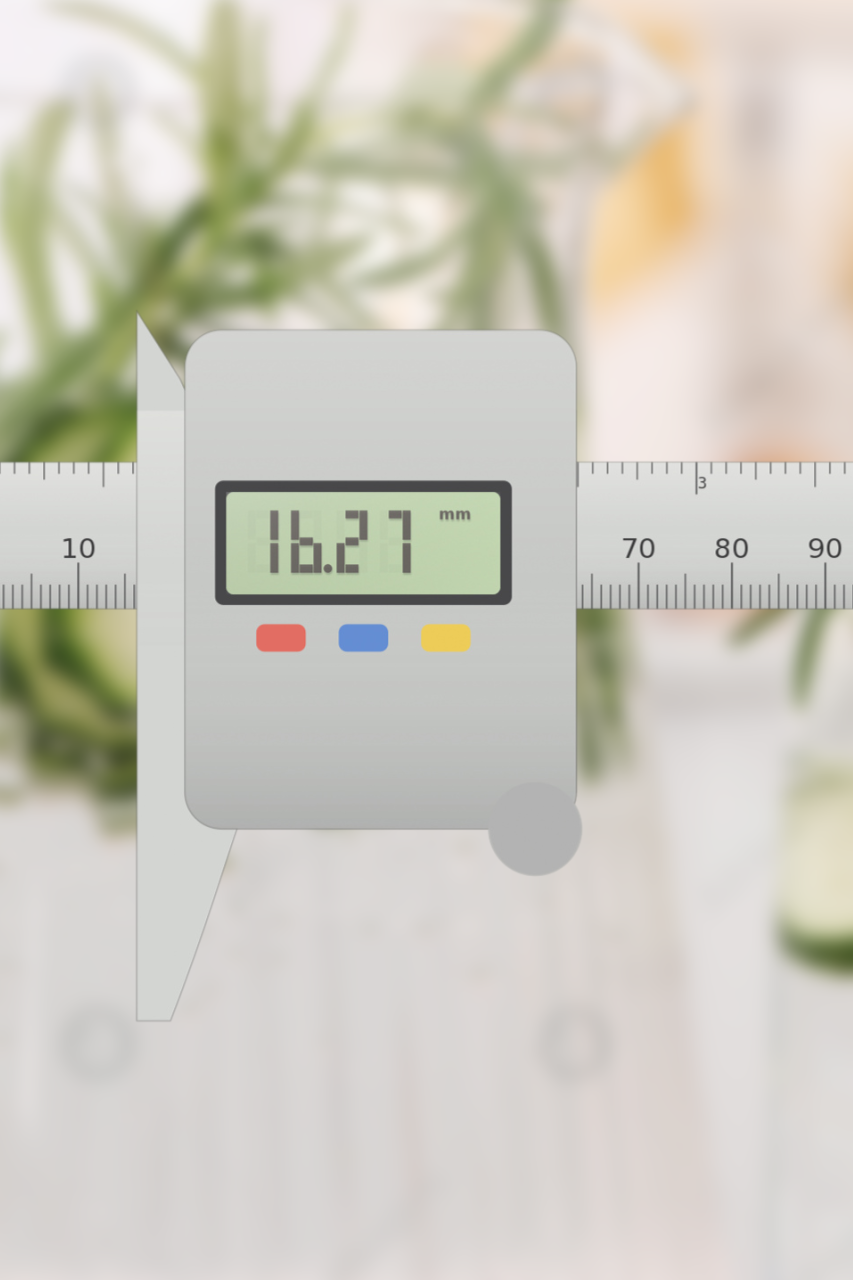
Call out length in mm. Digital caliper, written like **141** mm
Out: **16.27** mm
